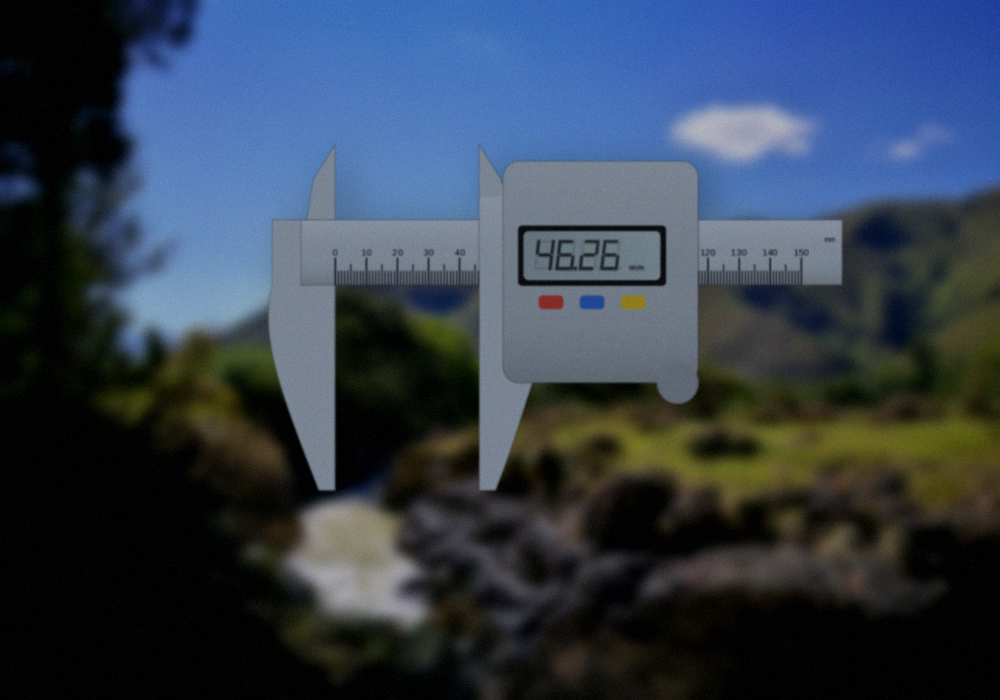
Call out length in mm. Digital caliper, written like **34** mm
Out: **46.26** mm
